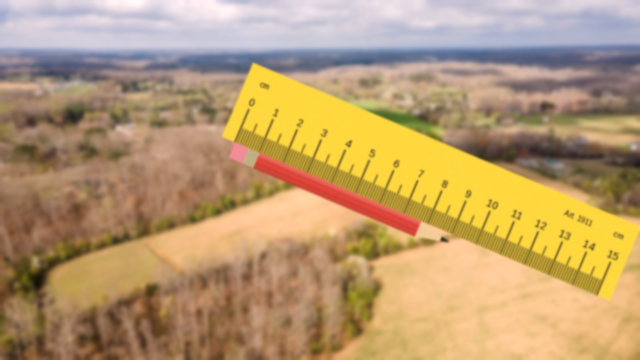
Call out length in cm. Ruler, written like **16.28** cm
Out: **9** cm
